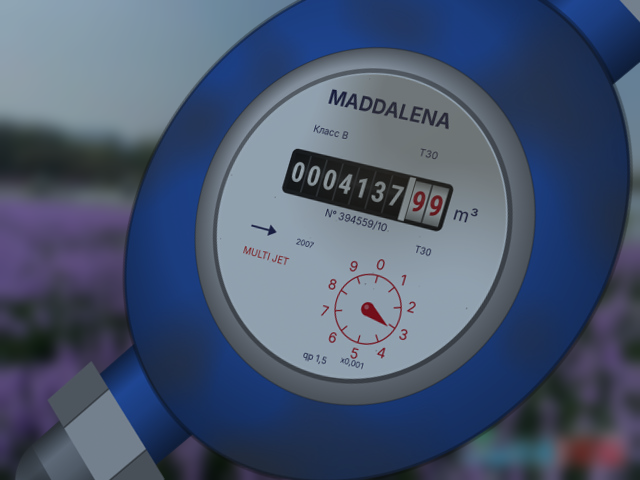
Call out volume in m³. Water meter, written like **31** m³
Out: **4137.993** m³
